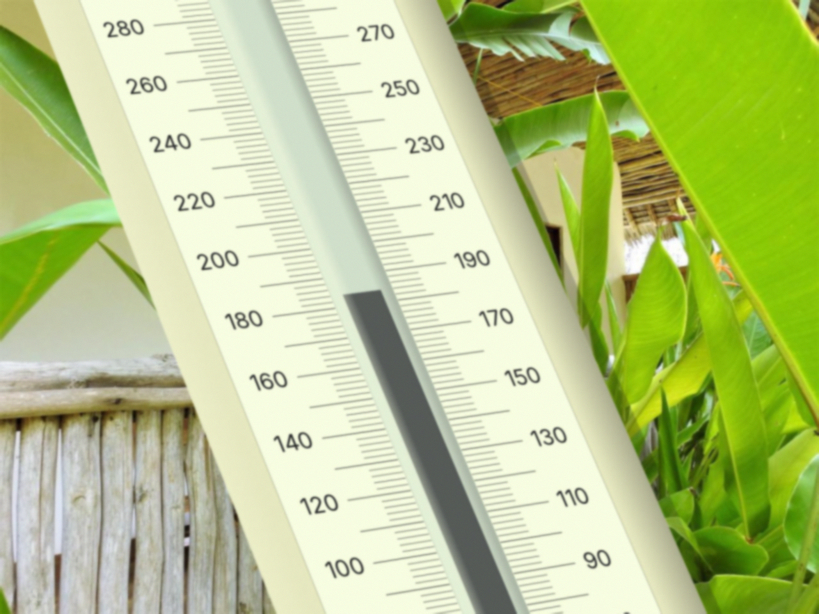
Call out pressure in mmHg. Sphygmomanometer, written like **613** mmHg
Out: **184** mmHg
